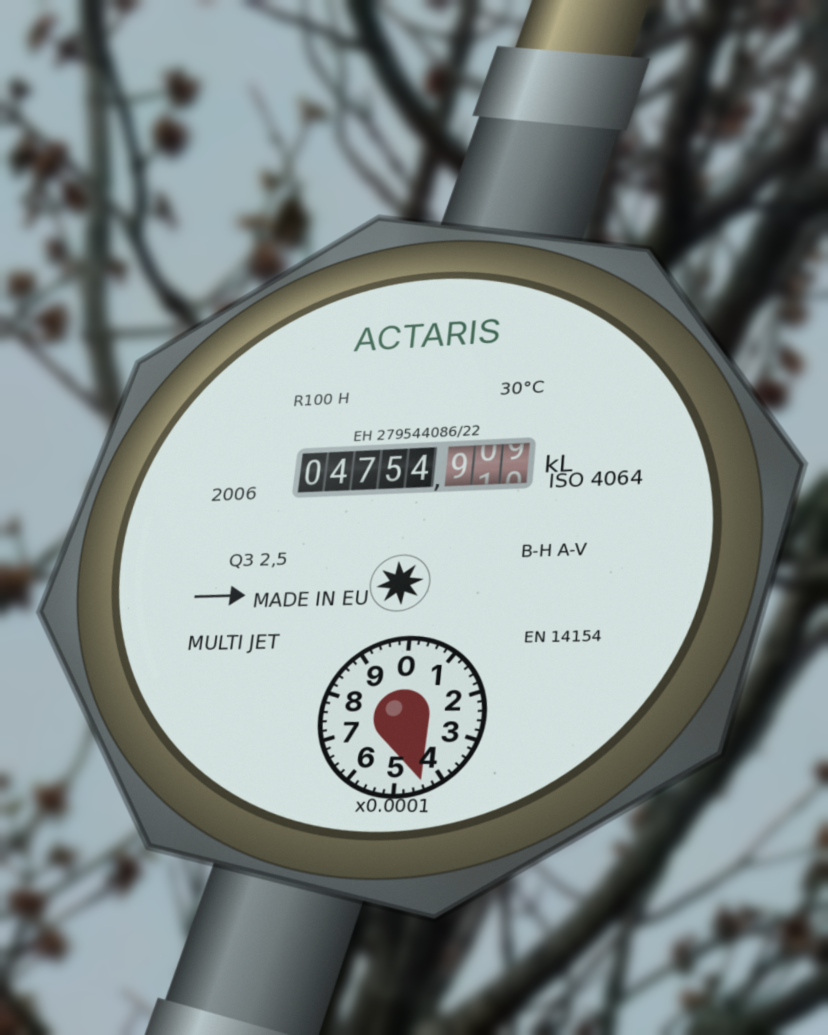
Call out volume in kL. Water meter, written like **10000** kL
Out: **4754.9094** kL
